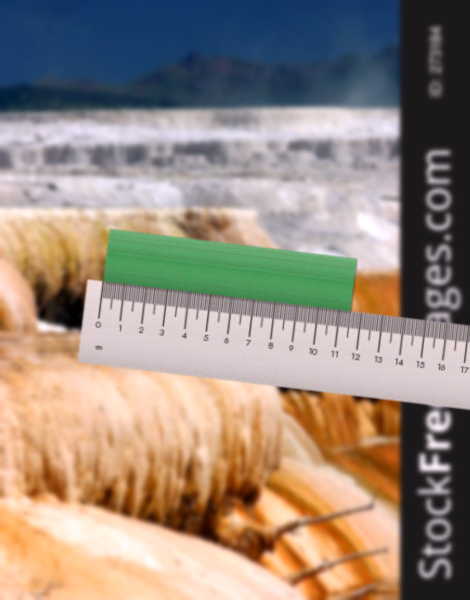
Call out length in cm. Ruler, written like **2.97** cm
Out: **11.5** cm
